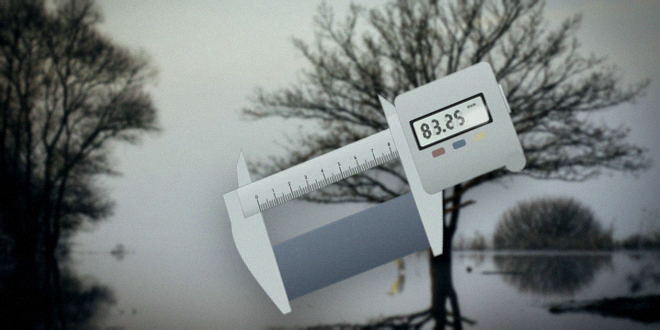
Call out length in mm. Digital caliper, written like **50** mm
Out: **83.25** mm
